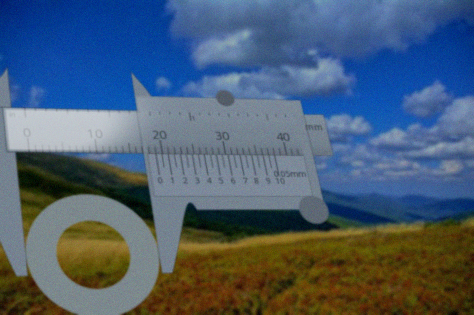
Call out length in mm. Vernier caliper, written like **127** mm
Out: **19.0** mm
